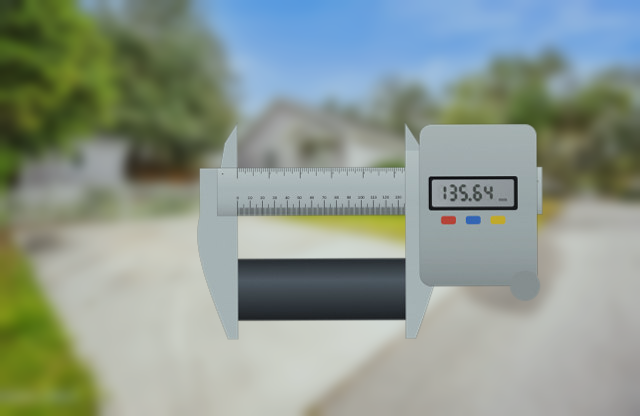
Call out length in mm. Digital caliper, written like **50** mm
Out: **135.64** mm
